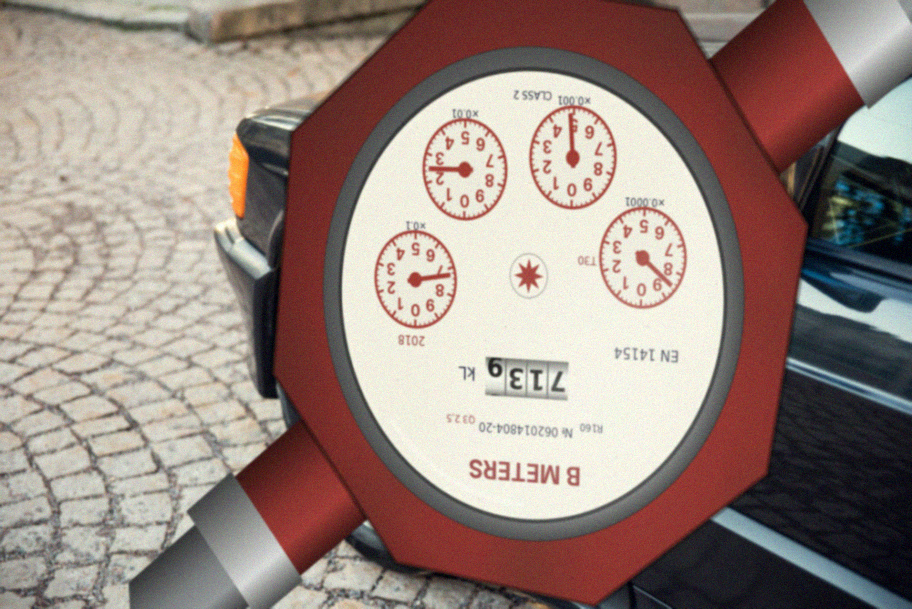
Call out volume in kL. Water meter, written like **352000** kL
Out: **7138.7248** kL
